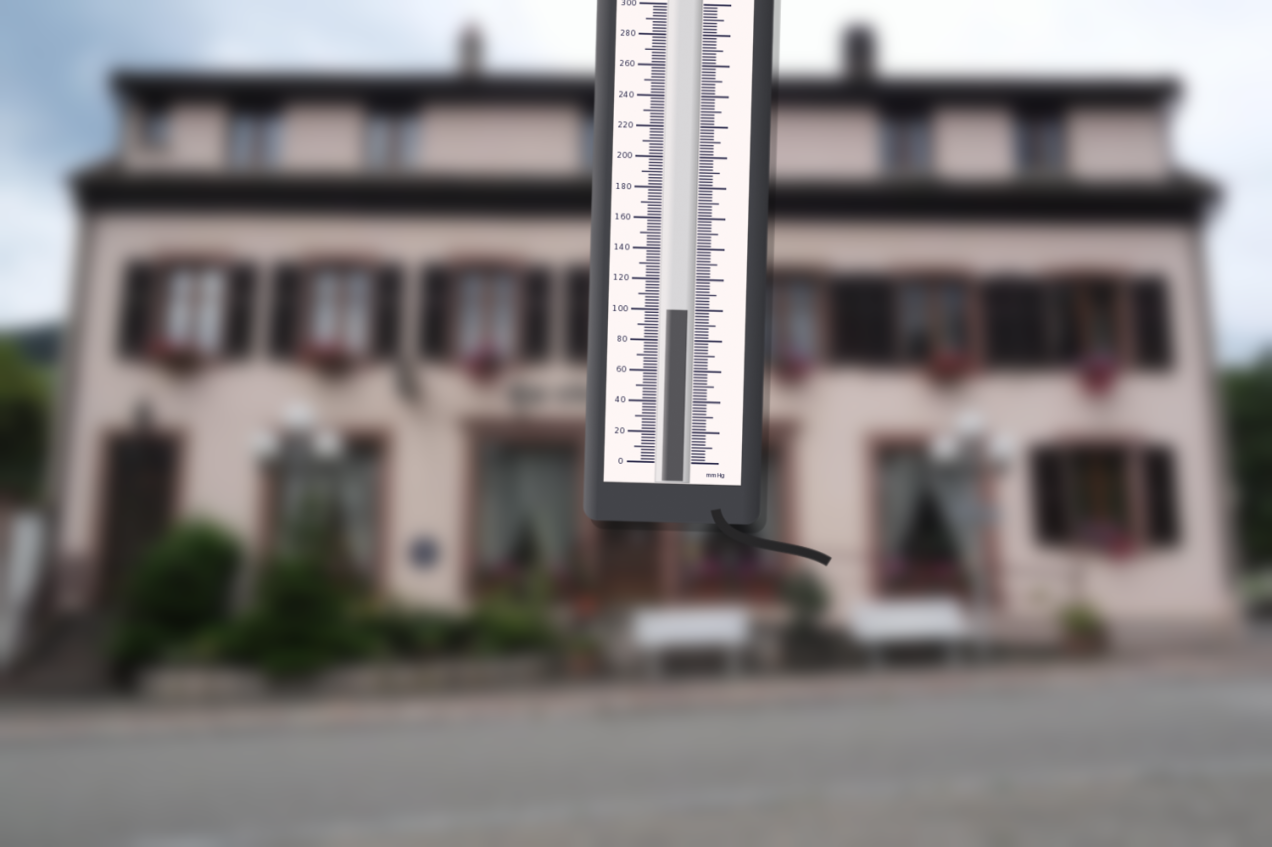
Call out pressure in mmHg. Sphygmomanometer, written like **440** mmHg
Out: **100** mmHg
